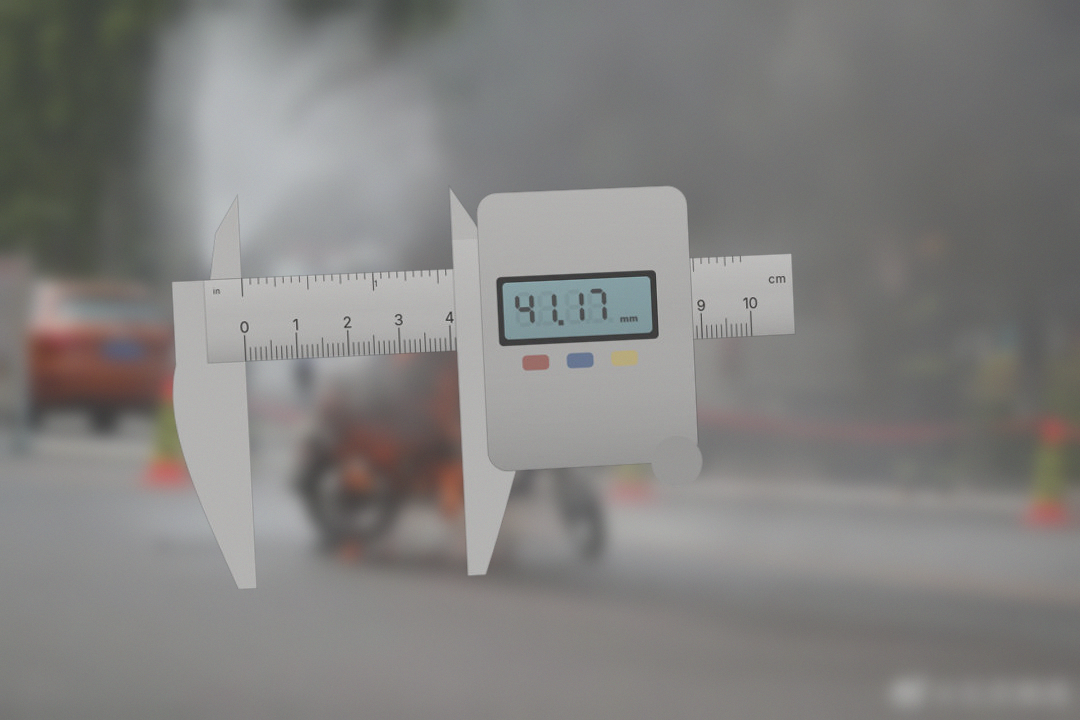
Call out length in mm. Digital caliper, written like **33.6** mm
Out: **41.17** mm
